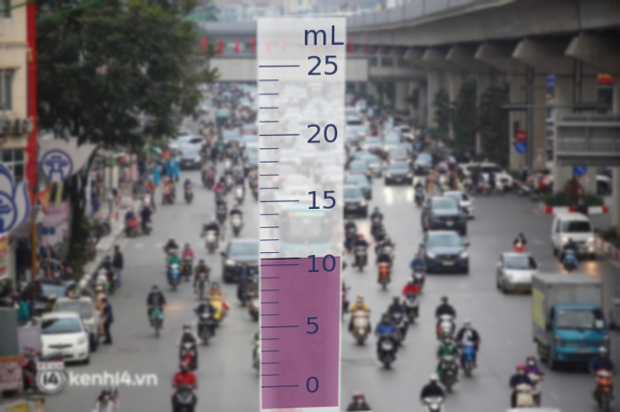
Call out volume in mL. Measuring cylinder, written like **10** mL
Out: **10.5** mL
